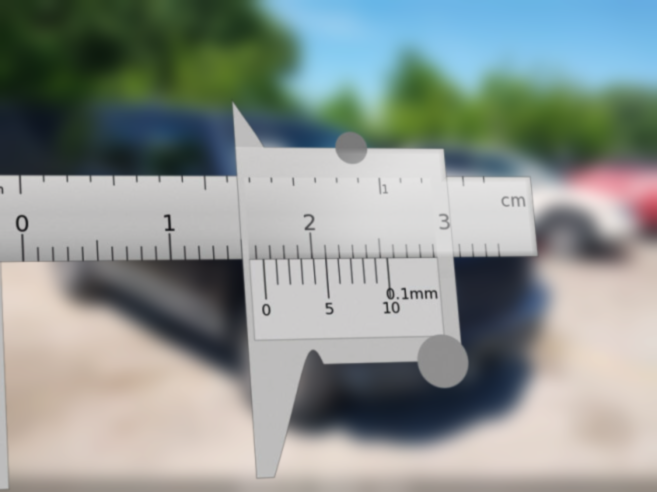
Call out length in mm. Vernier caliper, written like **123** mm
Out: **16.5** mm
